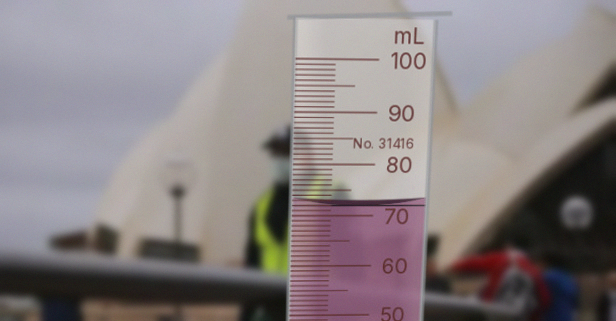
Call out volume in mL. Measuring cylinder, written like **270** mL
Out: **72** mL
